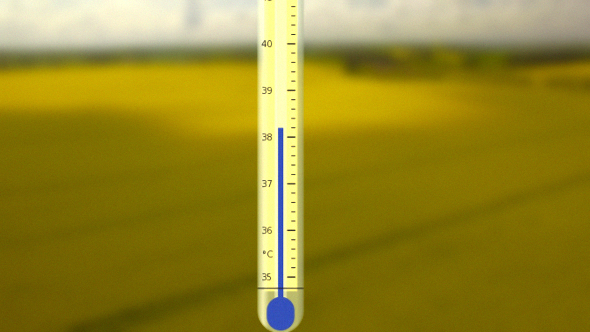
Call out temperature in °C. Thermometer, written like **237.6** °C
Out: **38.2** °C
